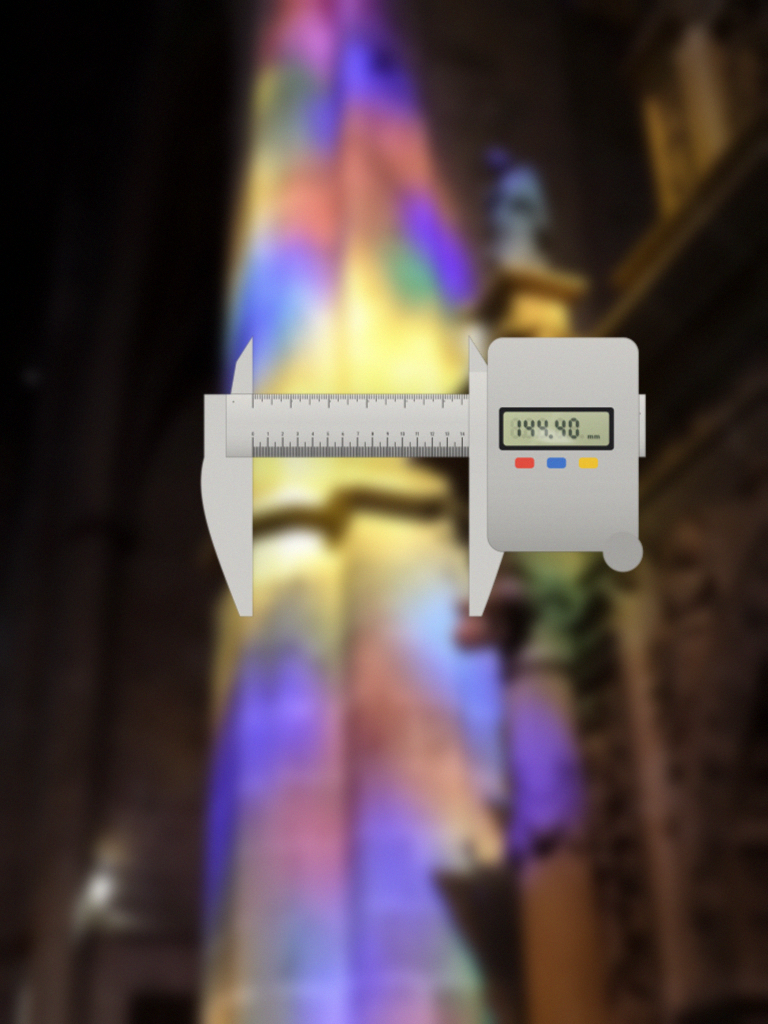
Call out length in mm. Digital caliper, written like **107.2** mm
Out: **144.40** mm
